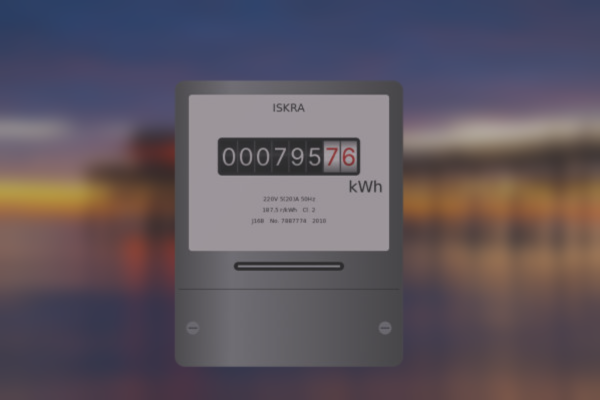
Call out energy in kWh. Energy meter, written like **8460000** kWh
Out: **795.76** kWh
